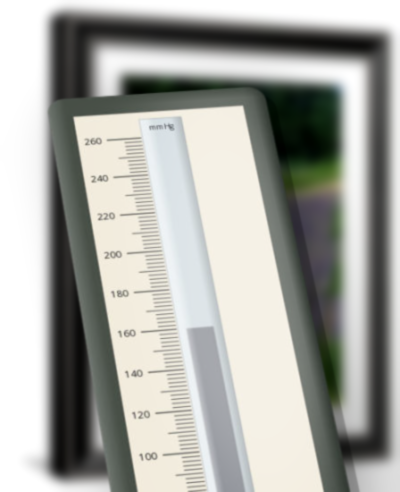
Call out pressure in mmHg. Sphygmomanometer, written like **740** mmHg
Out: **160** mmHg
